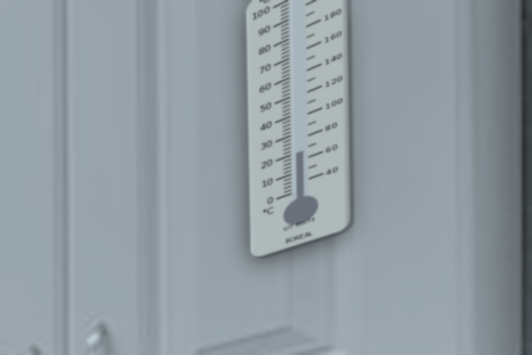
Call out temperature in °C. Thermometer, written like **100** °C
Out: **20** °C
